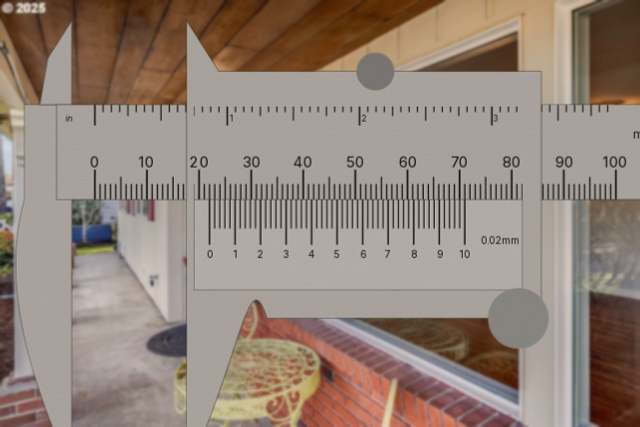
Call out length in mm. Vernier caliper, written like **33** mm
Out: **22.0** mm
